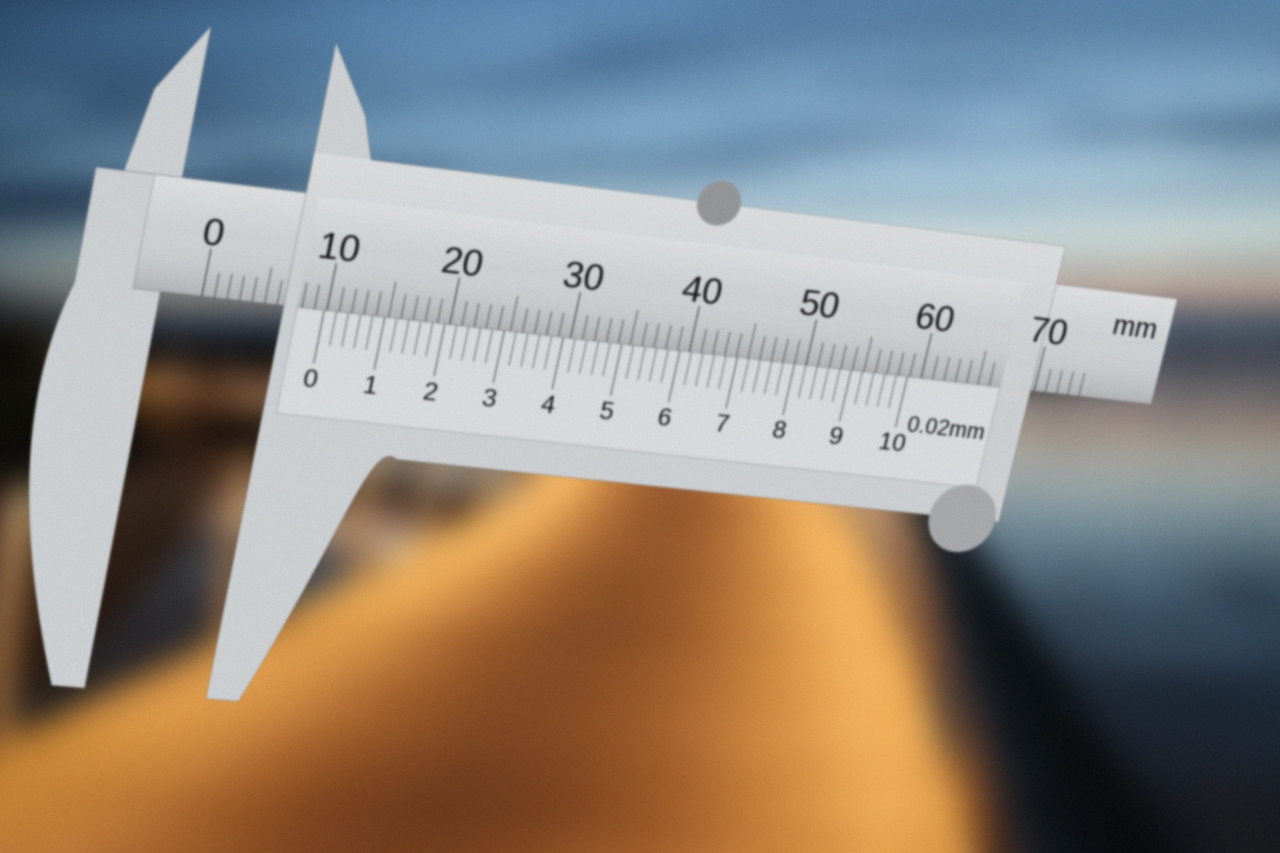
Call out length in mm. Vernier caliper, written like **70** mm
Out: **9.8** mm
